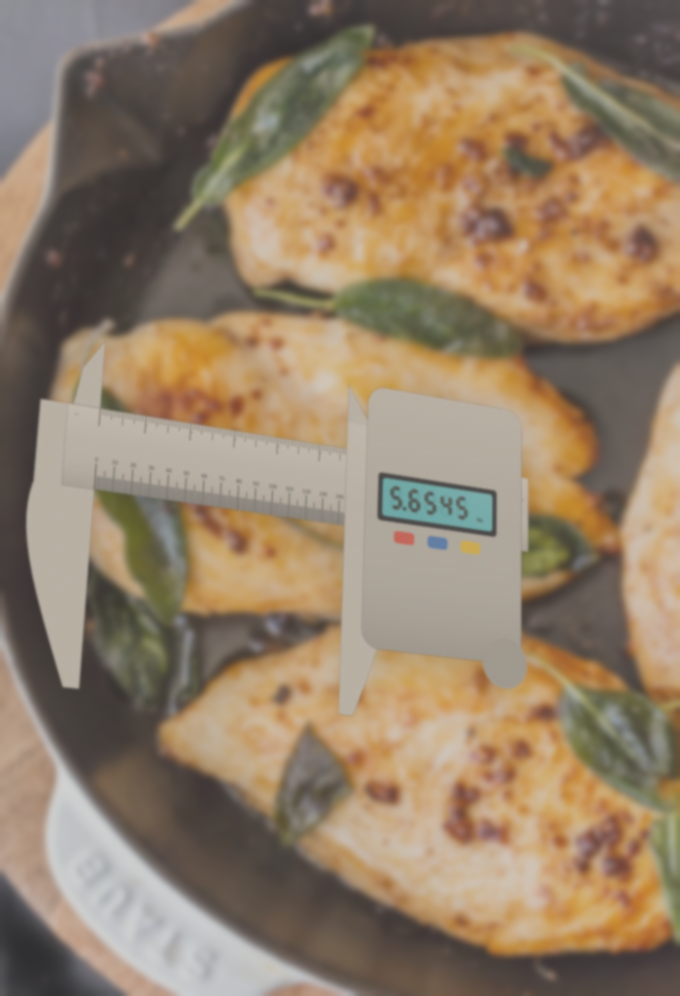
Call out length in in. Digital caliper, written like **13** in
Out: **5.6545** in
